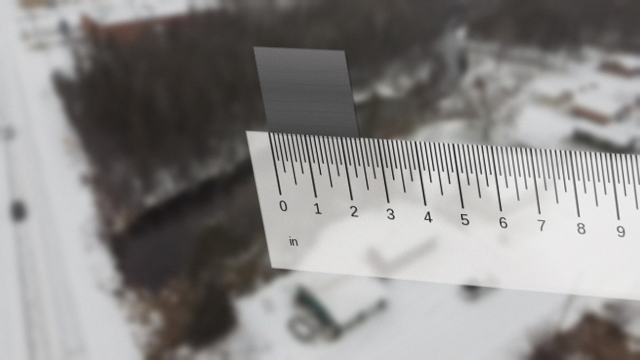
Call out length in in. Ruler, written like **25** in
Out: **2.5** in
